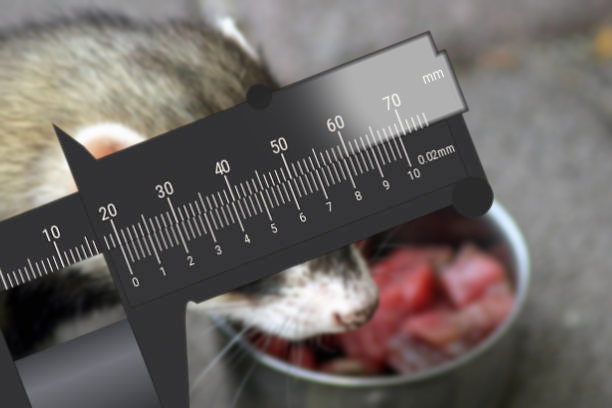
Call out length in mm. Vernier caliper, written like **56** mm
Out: **20.0** mm
